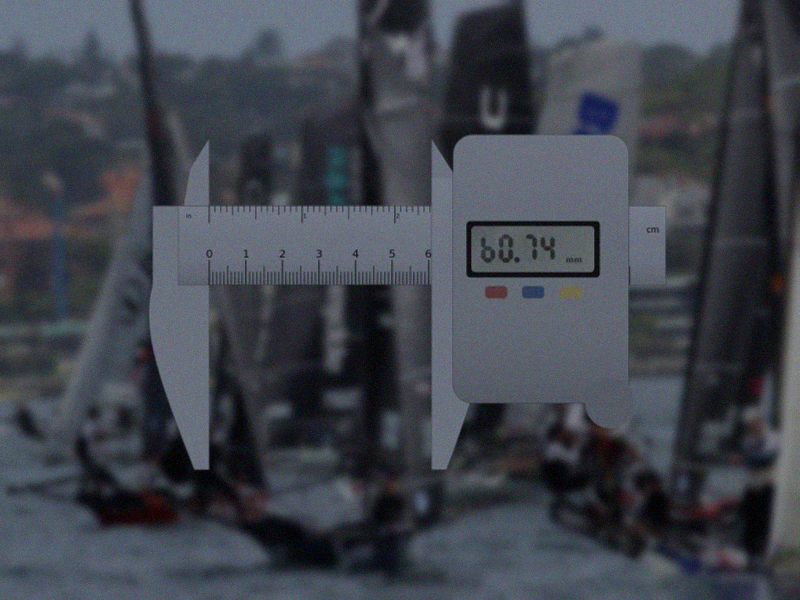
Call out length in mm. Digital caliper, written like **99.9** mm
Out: **60.74** mm
